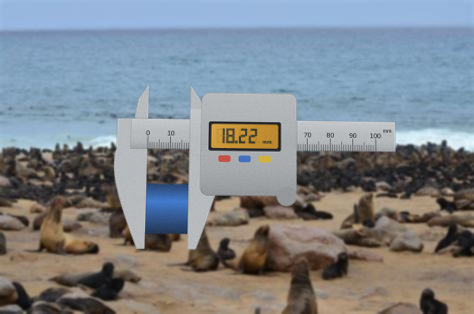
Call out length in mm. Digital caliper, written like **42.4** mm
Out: **18.22** mm
